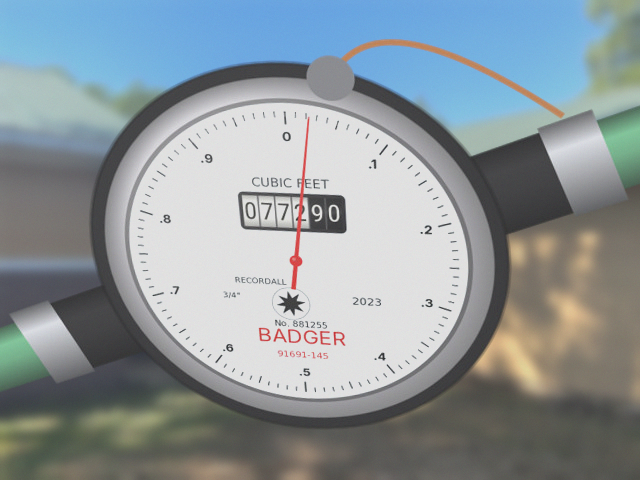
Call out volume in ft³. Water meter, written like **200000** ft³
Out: **77290.02** ft³
